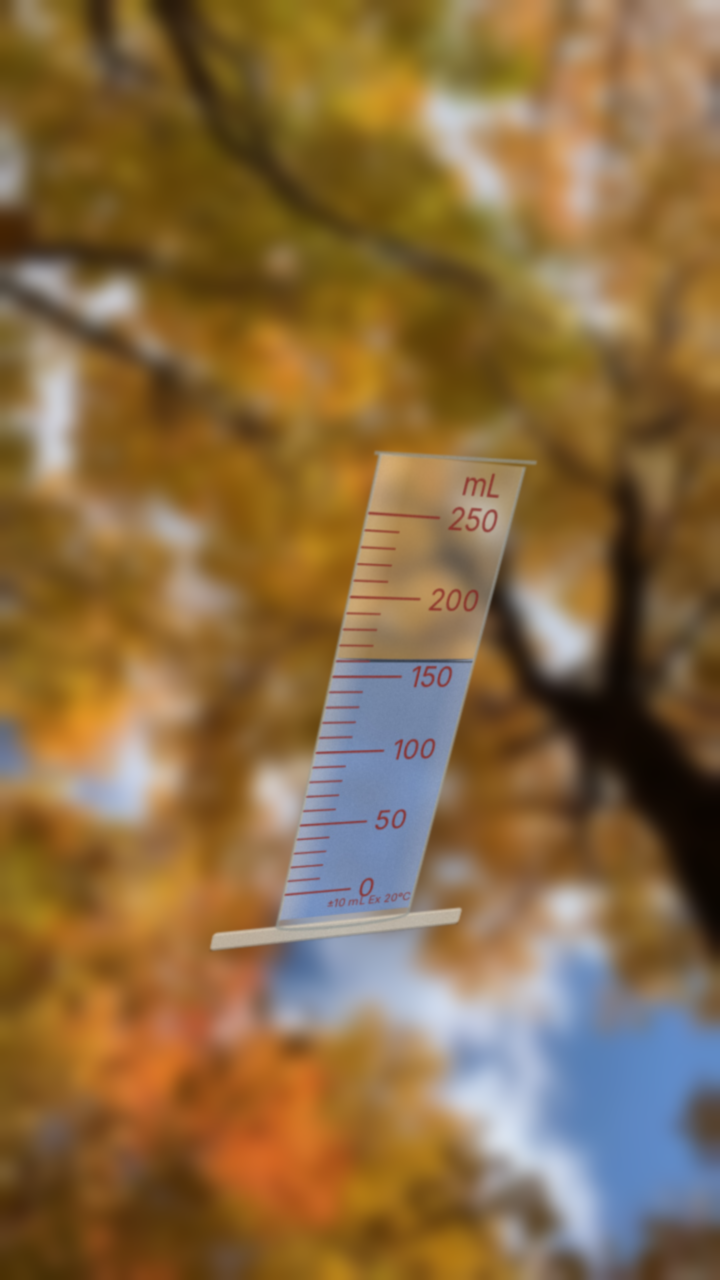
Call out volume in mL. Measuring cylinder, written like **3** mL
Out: **160** mL
